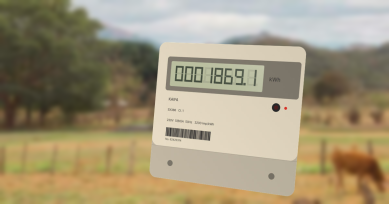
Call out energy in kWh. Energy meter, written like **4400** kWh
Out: **1869.1** kWh
